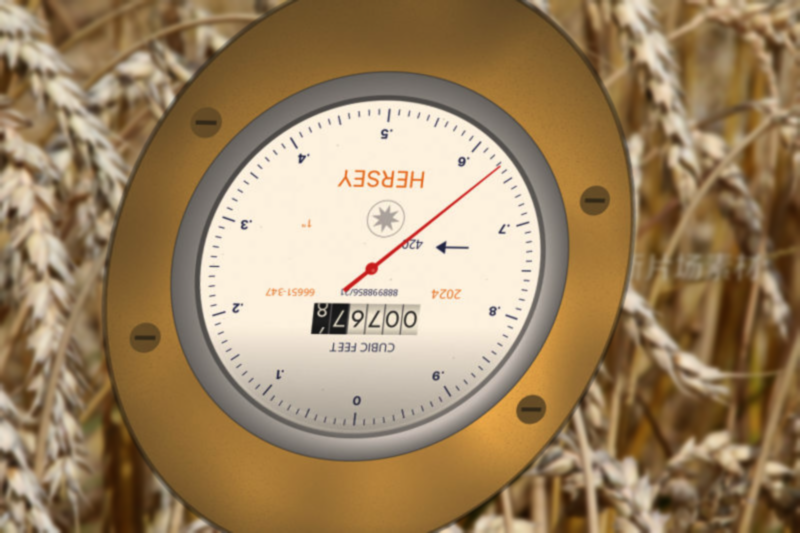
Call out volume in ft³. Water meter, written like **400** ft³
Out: **7677.63** ft³
